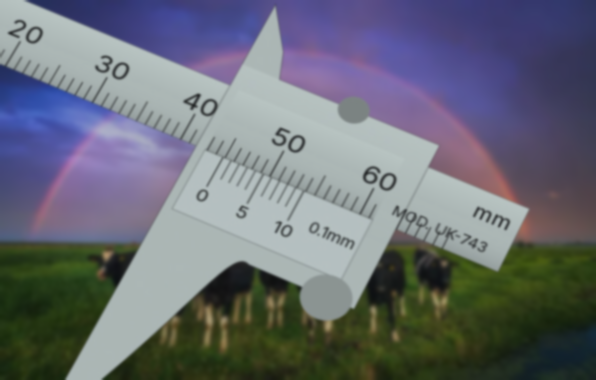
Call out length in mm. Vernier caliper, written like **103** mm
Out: **44.8** mm
